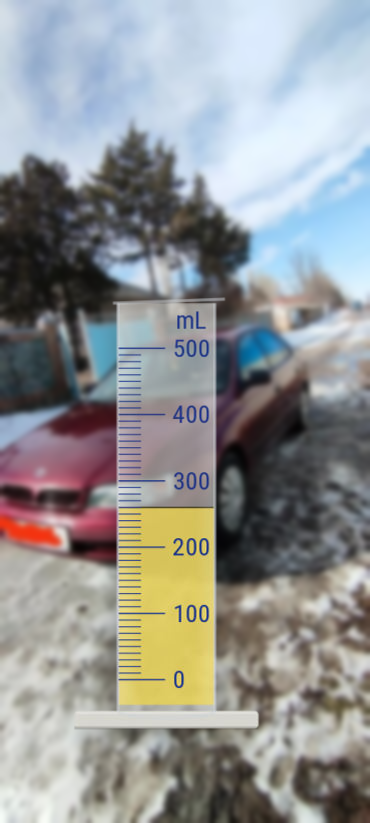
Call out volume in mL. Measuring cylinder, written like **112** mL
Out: **260** mL
